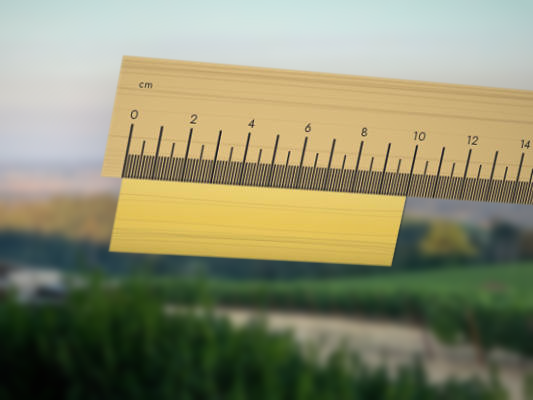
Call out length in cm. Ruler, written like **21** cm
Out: **10** cm
